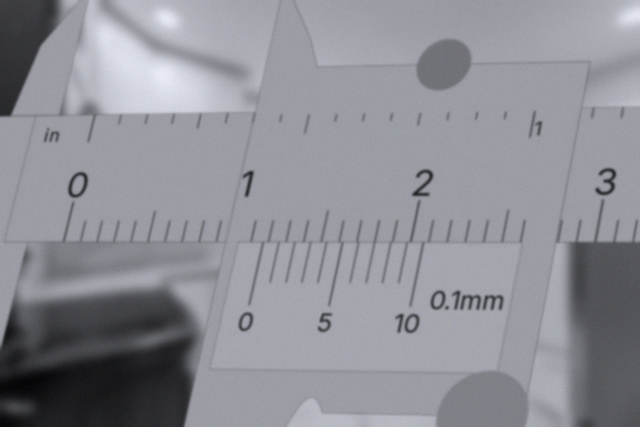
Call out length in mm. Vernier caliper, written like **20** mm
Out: **11.7** mm
